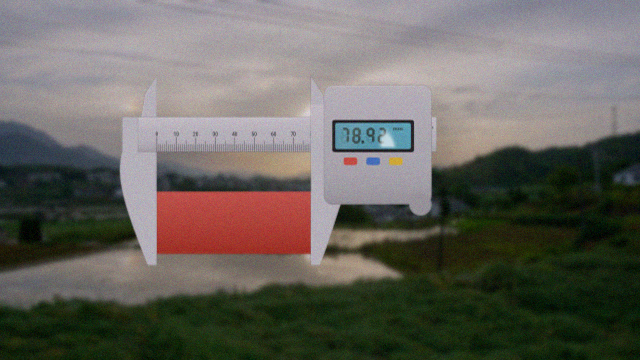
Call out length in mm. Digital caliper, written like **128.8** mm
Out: **78.92** mm
